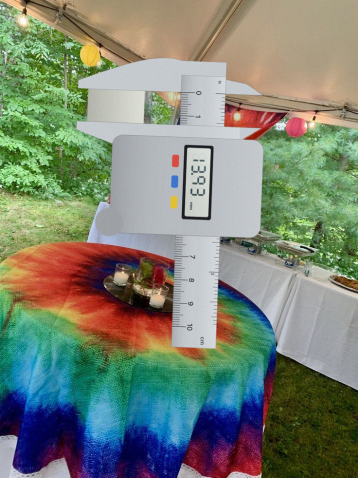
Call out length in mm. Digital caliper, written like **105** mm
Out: **13.93** mm
